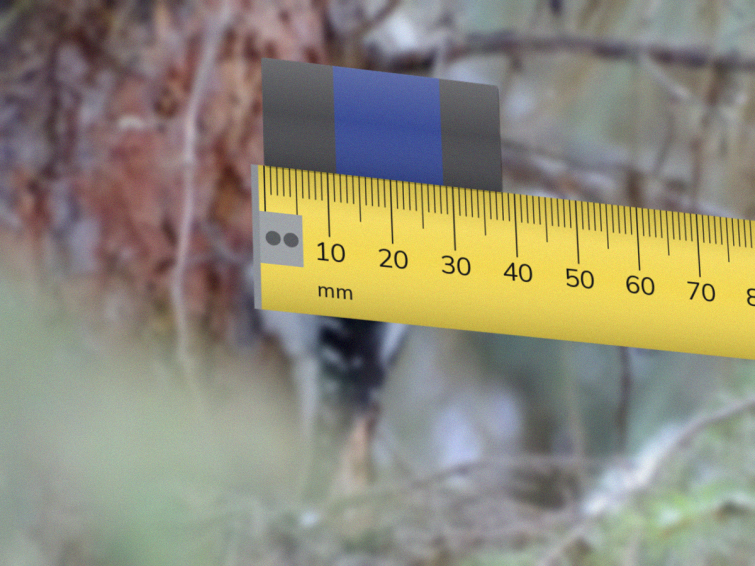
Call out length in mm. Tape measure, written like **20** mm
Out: **38** mm
